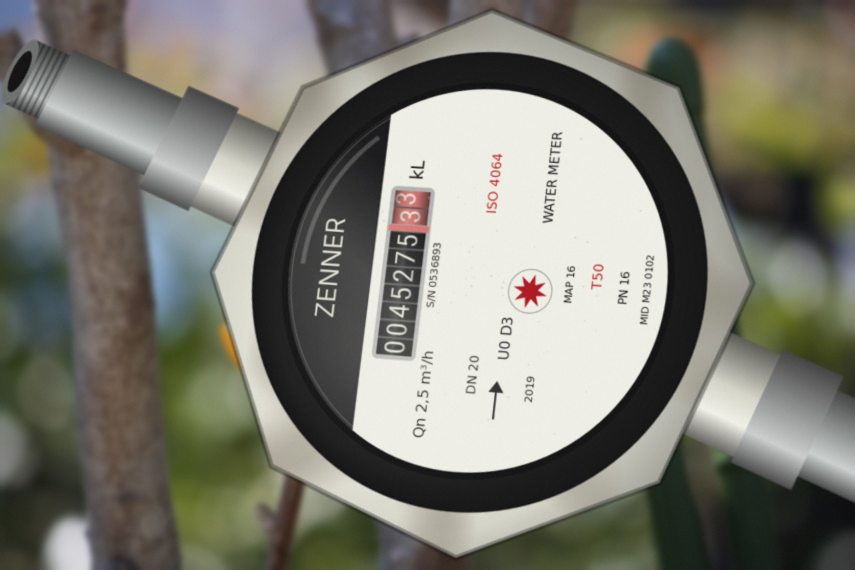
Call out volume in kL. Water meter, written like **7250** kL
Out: **45275.33** kL
